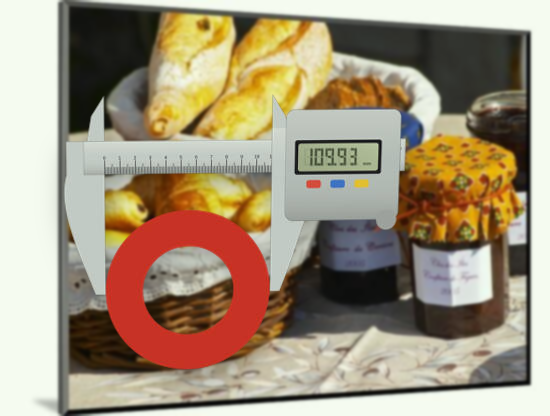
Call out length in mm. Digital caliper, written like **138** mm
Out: **109.93** mm
